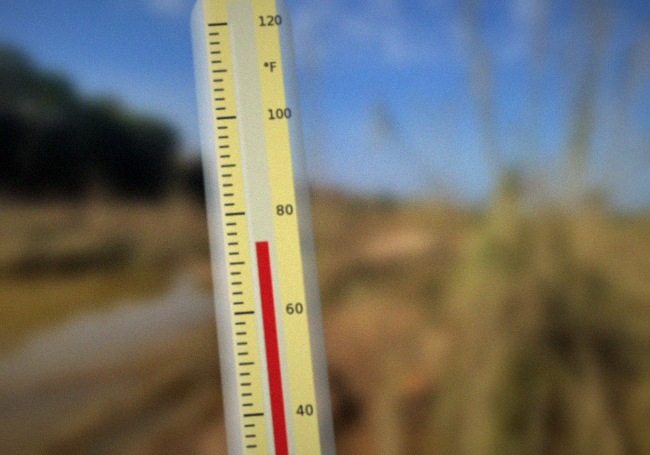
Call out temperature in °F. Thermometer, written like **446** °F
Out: **74** °F
